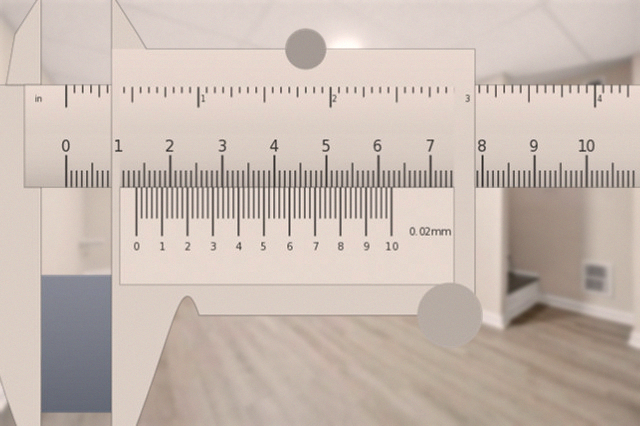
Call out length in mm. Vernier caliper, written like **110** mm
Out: **13.5** mm
